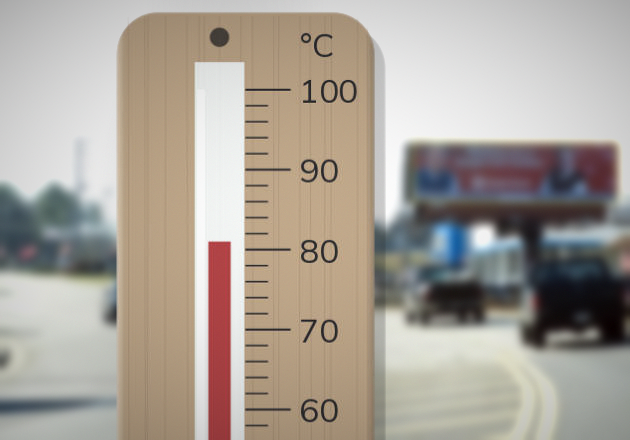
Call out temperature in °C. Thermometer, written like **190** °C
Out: **81** °C
